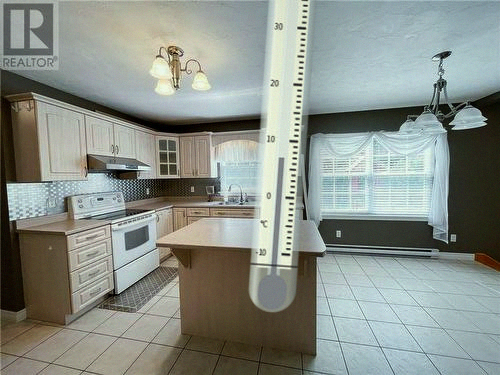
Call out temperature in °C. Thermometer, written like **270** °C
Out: **7** °C
